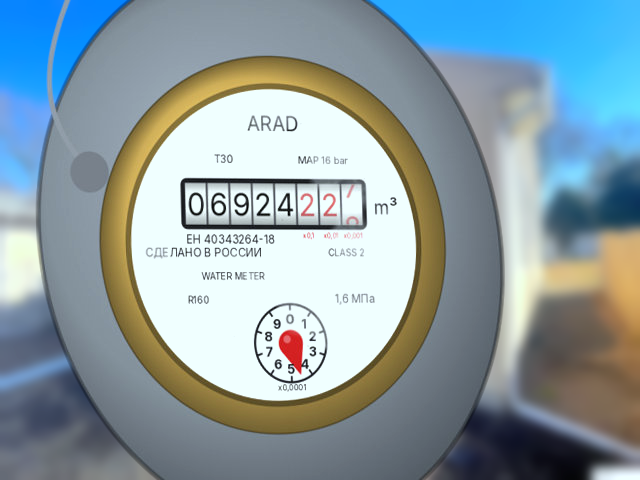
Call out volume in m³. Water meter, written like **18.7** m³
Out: **6924.2274** m³
